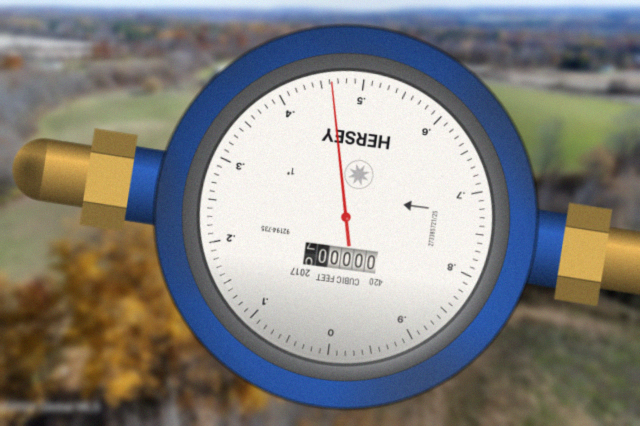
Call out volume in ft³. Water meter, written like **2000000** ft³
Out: **6.46** ft³
